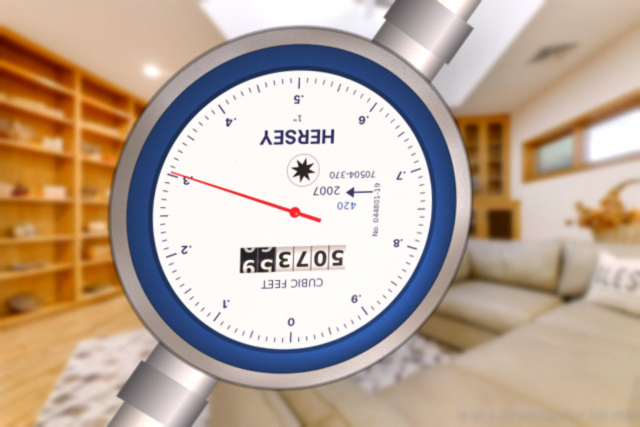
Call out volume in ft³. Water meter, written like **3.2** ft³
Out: **507359.30** ft³
